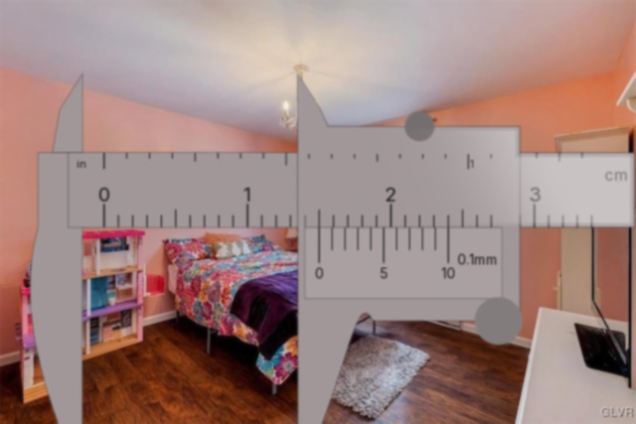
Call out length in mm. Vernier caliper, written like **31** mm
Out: **15.0** mm
